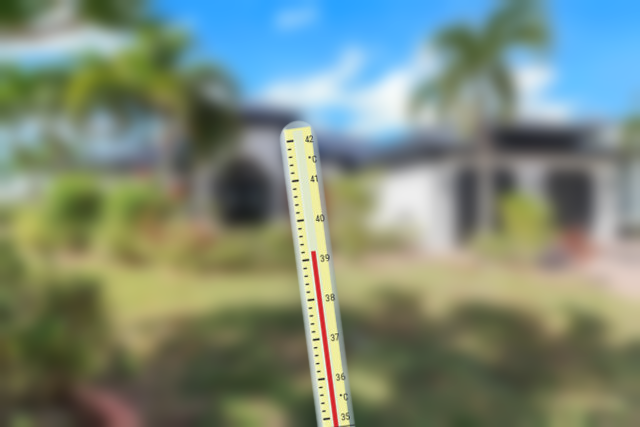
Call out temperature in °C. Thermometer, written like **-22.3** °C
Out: **39.2** °C
